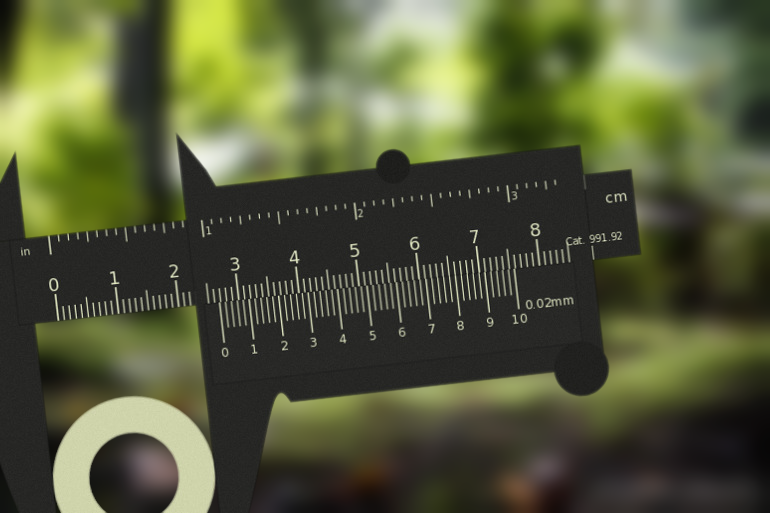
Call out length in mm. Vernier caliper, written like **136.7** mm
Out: **26.8** mm
